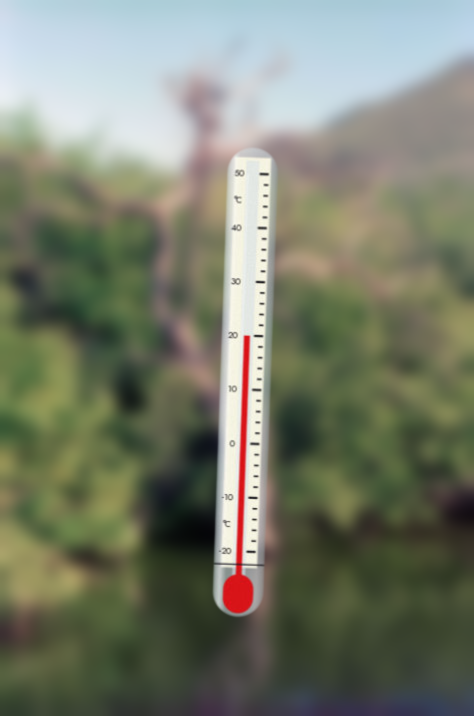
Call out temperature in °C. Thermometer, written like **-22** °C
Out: **20** °C
